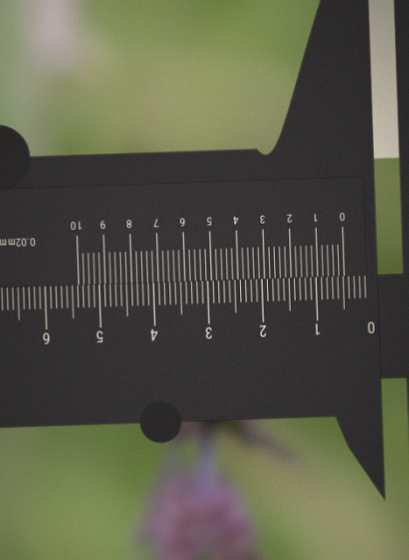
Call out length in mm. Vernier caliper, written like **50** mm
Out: **4.8** mm
